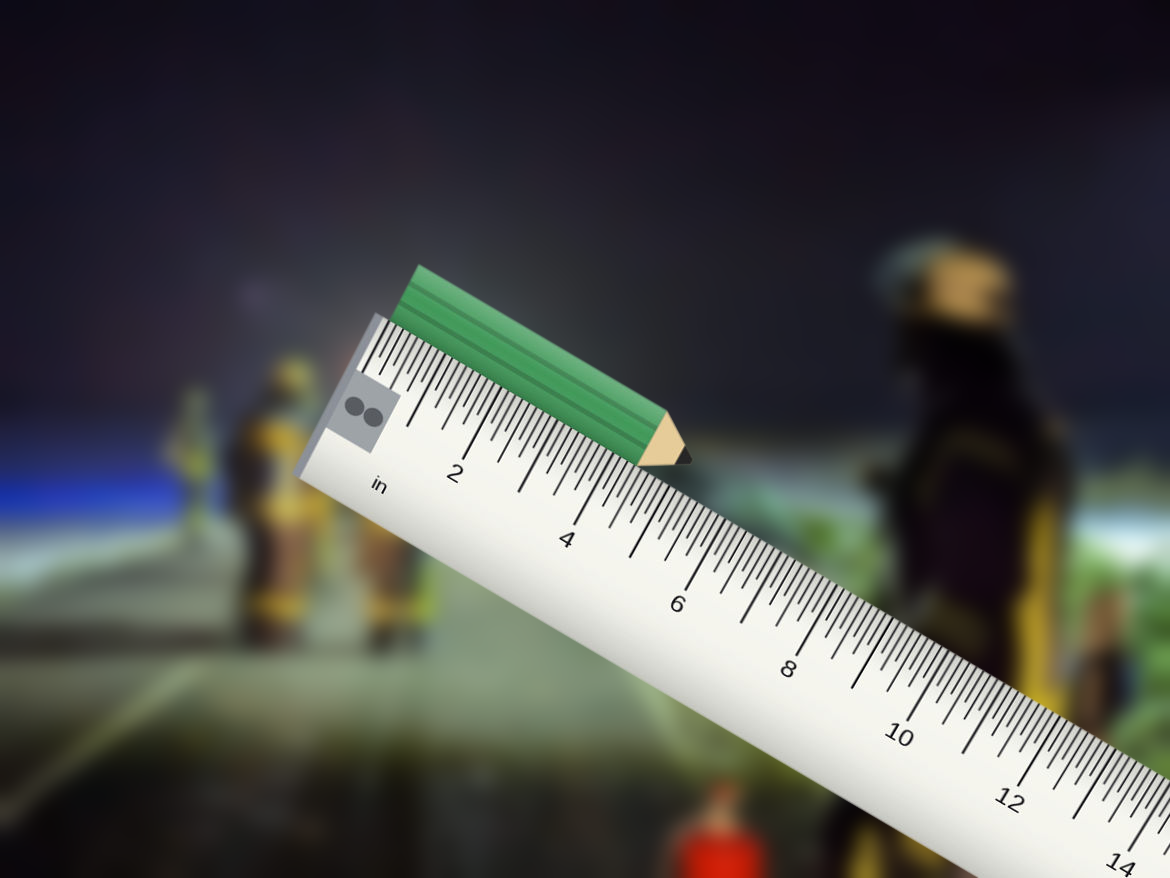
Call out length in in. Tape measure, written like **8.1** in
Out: **5.125** in
